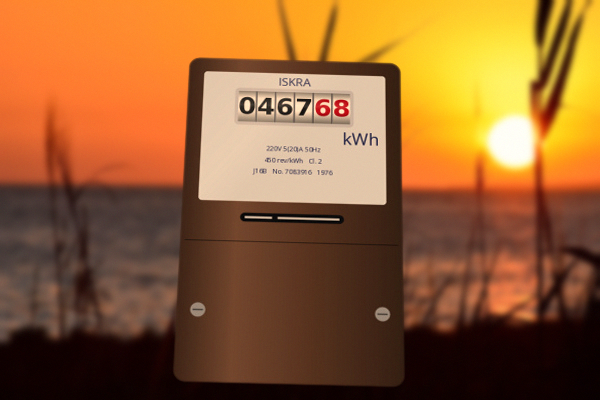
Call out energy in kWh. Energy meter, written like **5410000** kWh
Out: **467.68** kWh
